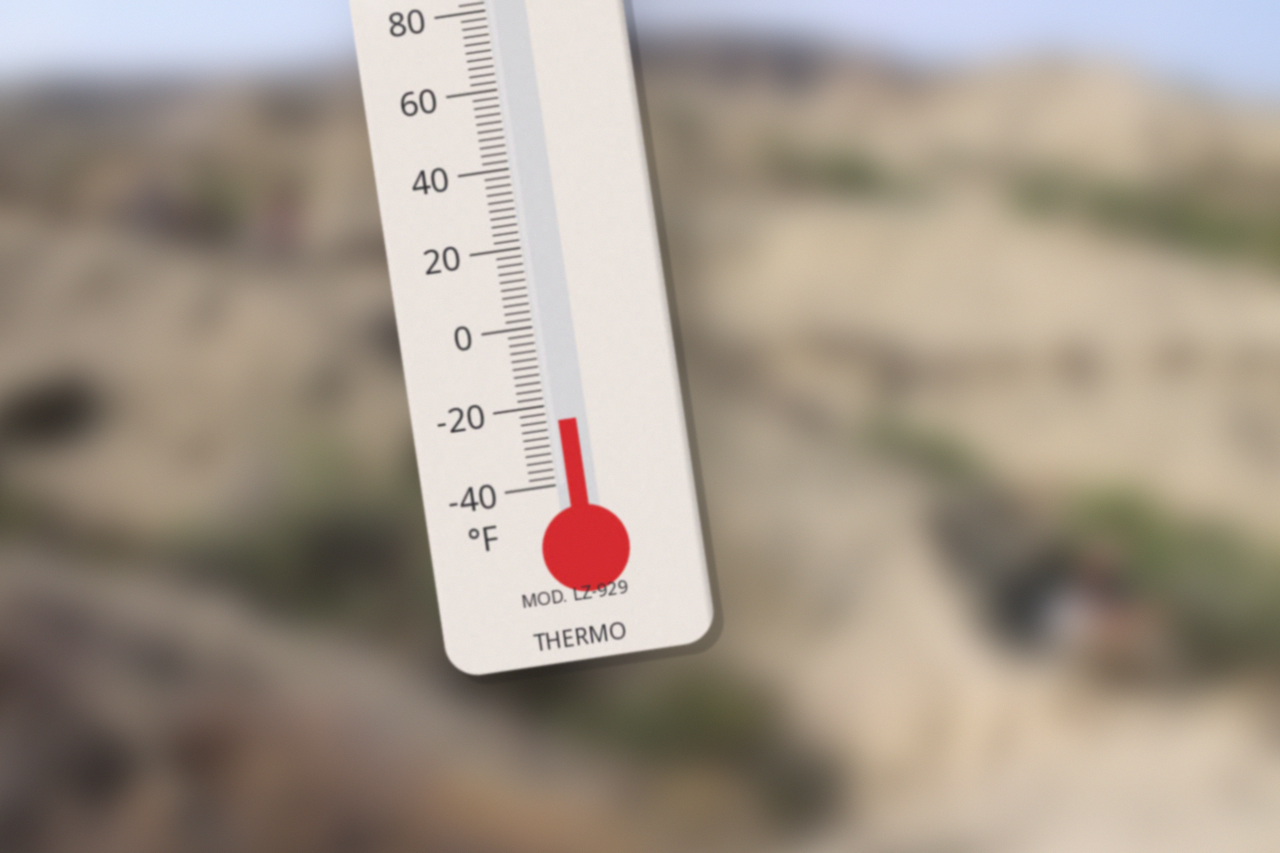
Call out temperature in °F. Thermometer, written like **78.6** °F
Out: **-24** °F
